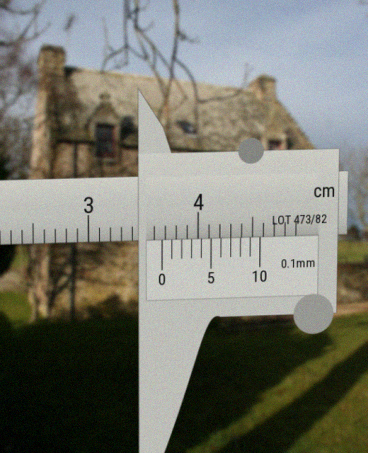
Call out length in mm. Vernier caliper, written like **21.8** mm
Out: **36.7** mm
